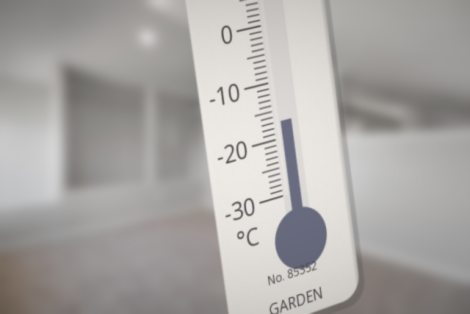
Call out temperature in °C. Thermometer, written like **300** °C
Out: **-17** °C
